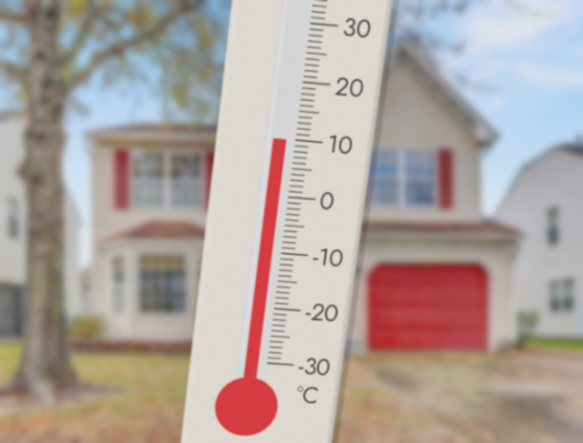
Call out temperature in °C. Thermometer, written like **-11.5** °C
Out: **10** °C
